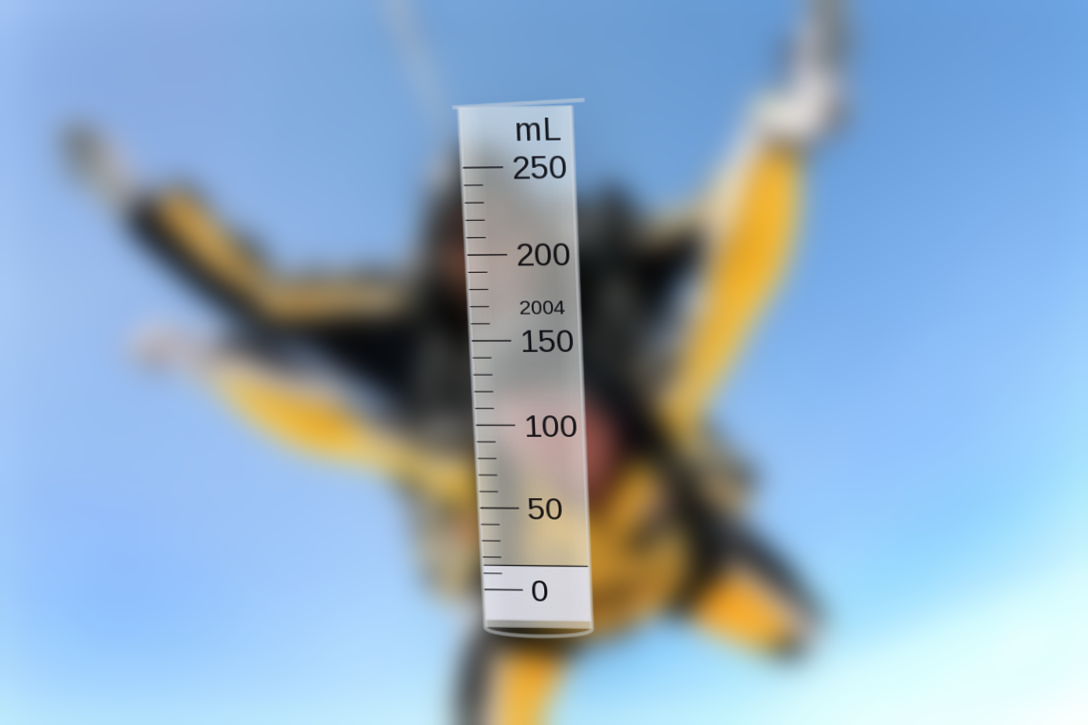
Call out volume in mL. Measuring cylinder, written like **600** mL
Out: **15** mL
